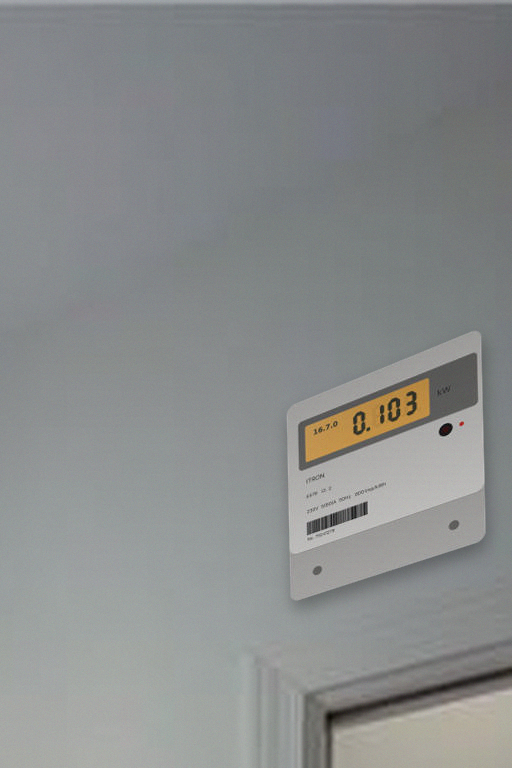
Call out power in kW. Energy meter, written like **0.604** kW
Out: **0.103** kW
